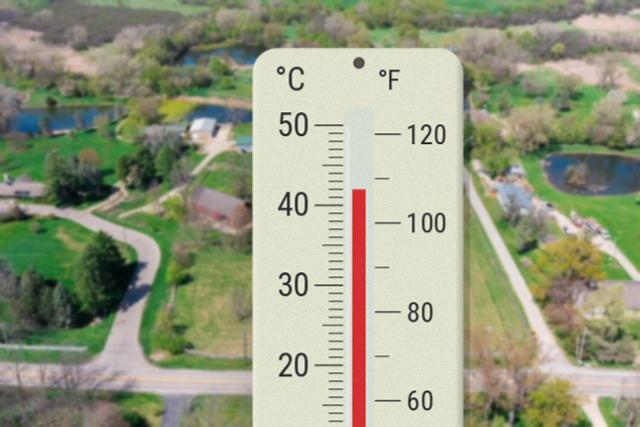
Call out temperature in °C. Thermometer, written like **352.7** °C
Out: **42** °C
